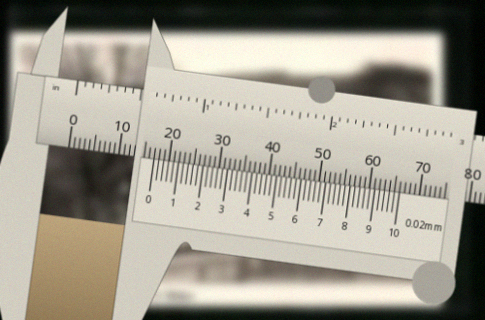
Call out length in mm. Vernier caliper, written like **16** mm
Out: **17.0** mm
